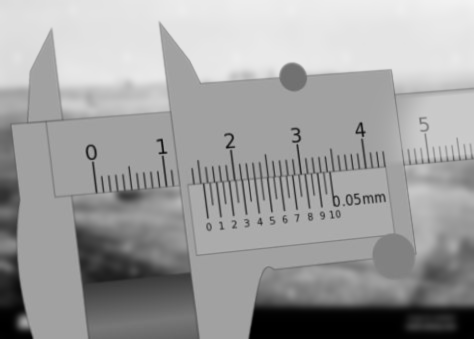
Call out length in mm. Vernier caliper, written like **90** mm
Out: **15.4** mm
